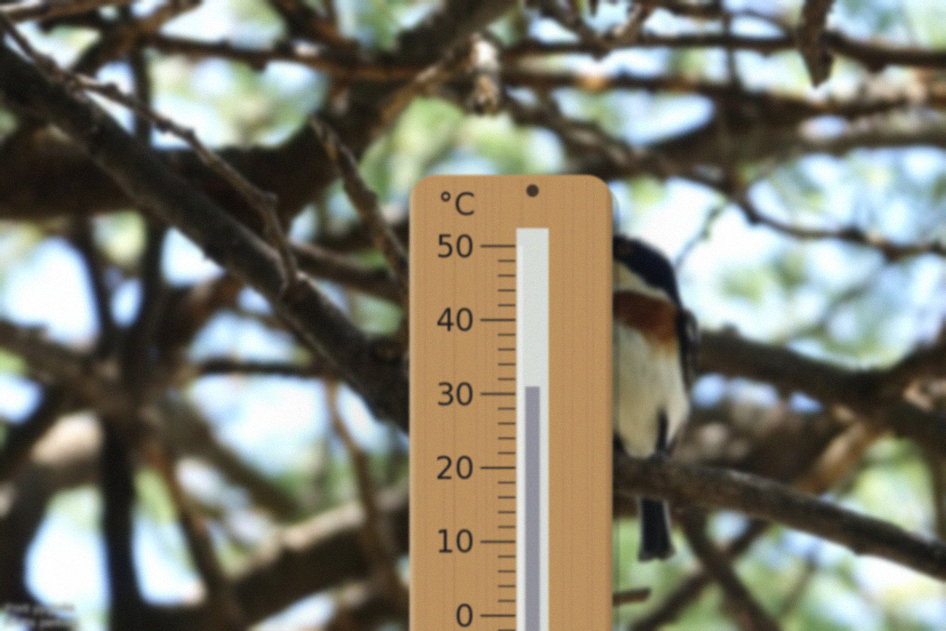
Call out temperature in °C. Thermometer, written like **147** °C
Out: **31** °C
